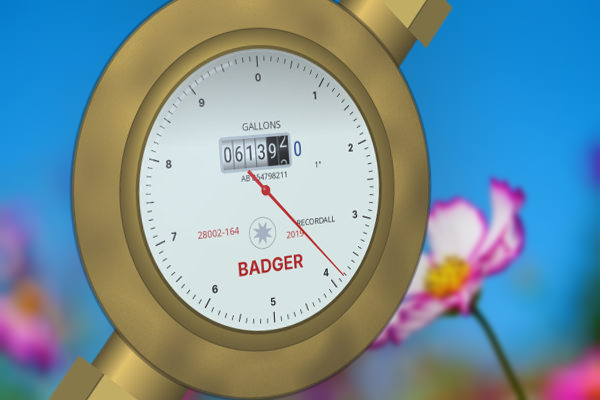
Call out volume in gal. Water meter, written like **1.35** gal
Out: **613923.8** gal
